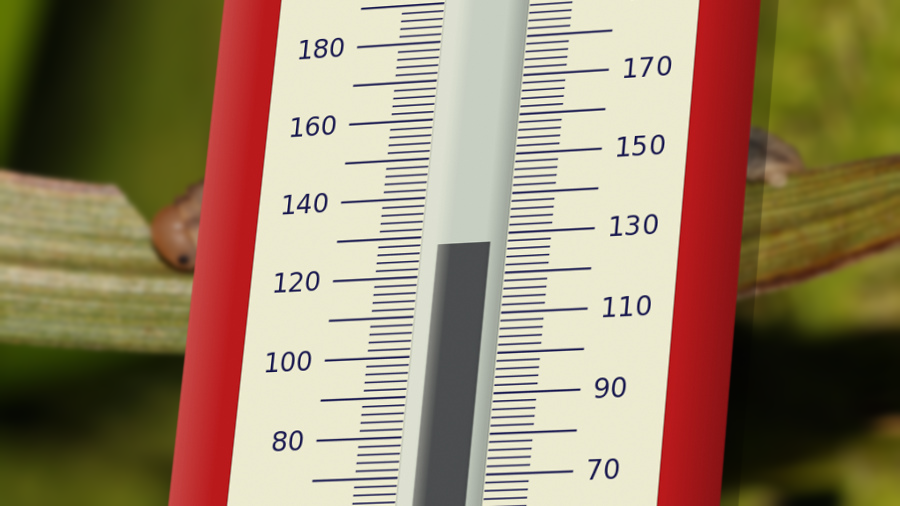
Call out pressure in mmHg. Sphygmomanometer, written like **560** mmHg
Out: **128** mmHg
